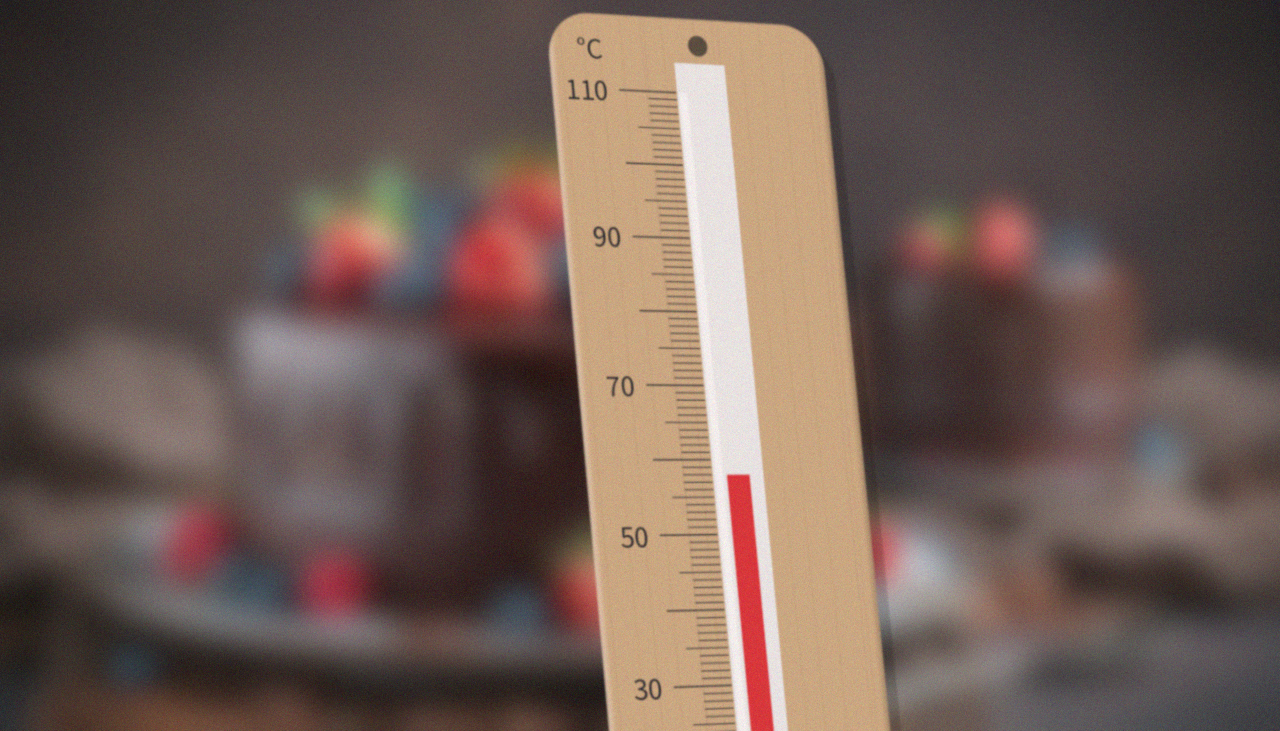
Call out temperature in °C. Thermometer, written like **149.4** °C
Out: **58** °C
